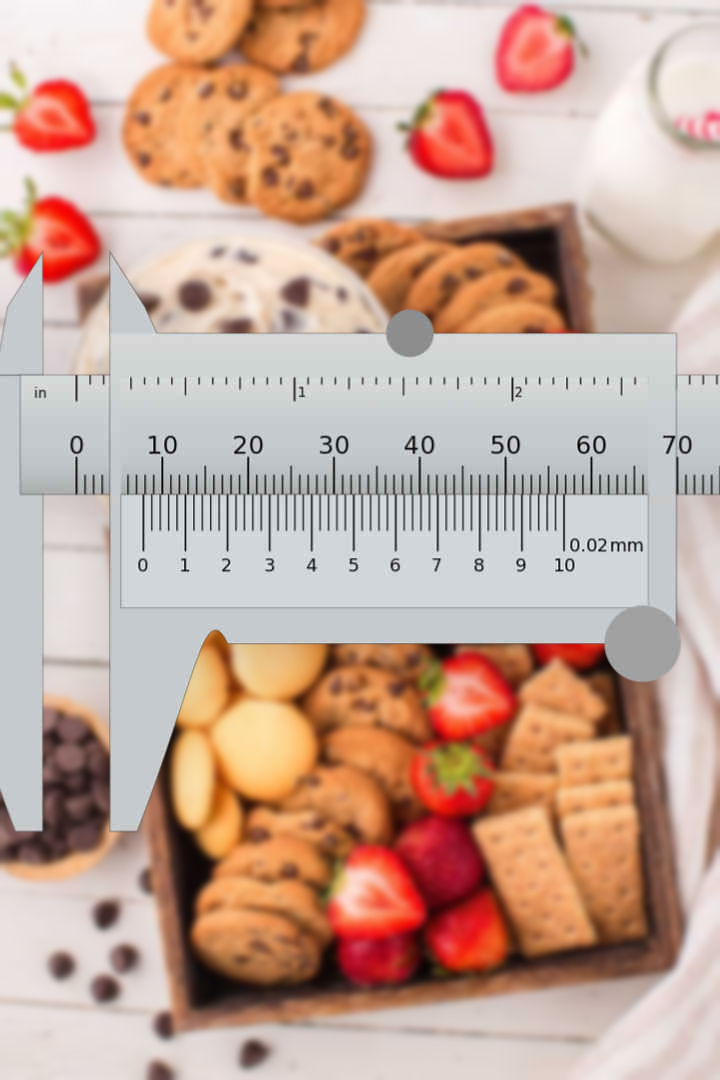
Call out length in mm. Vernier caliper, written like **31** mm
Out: **7.8** mm
